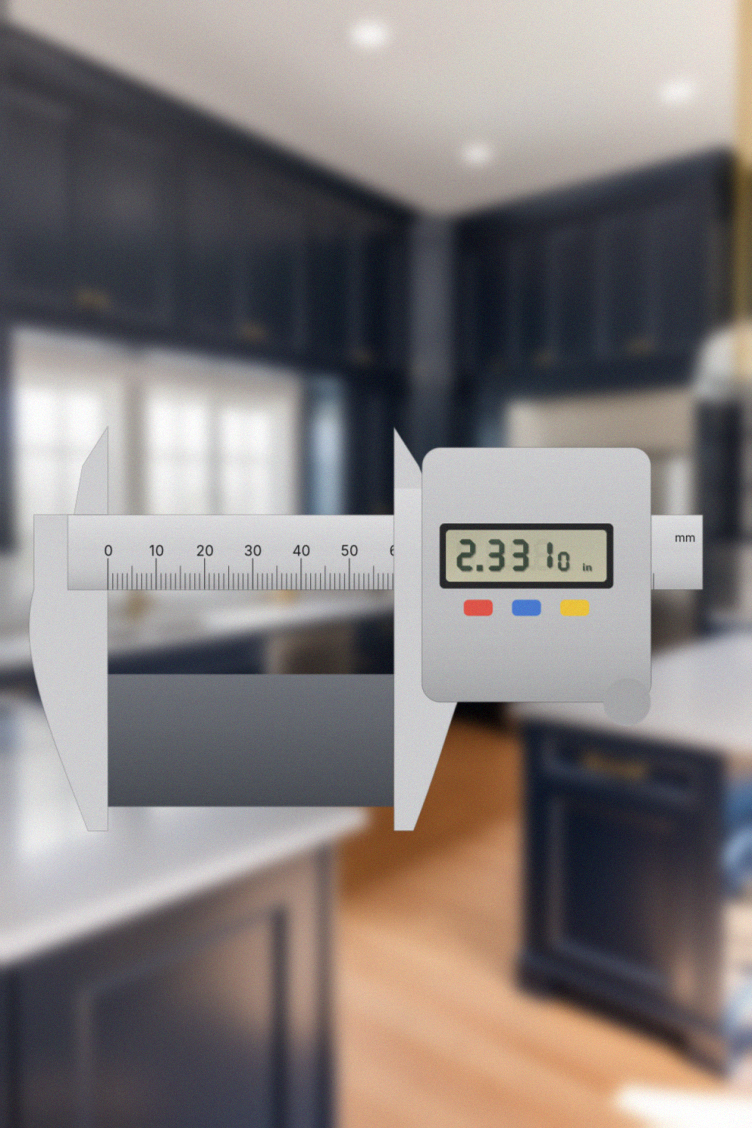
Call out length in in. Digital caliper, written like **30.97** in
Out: **2.3310** in
